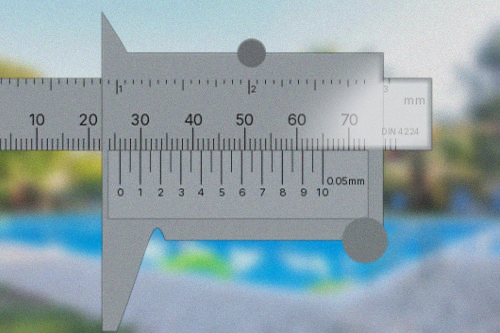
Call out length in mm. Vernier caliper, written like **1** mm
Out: **26.0** mm
